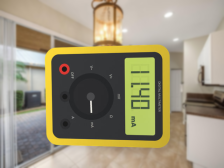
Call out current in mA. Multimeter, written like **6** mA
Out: **11.40** mA
